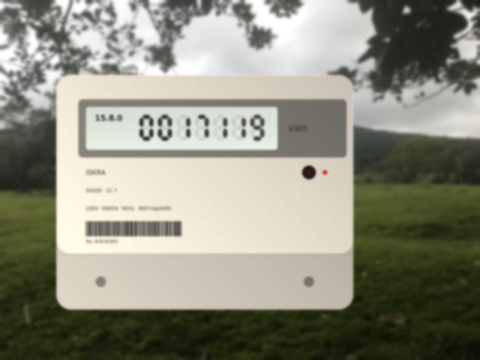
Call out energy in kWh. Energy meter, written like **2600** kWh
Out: **17119** kWh
